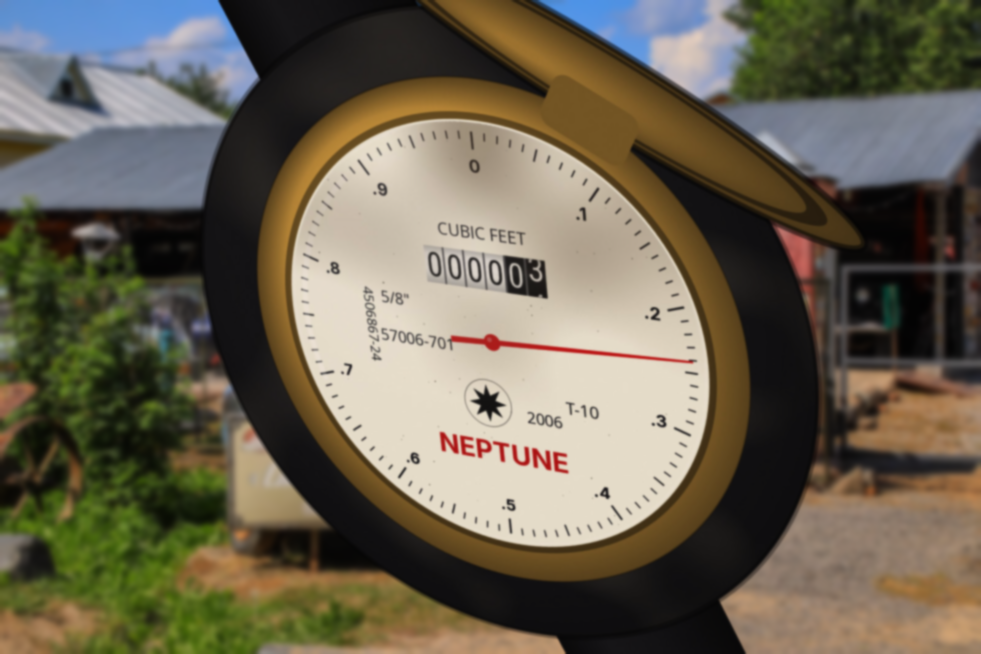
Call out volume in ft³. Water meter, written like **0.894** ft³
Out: **3.24** ft³
